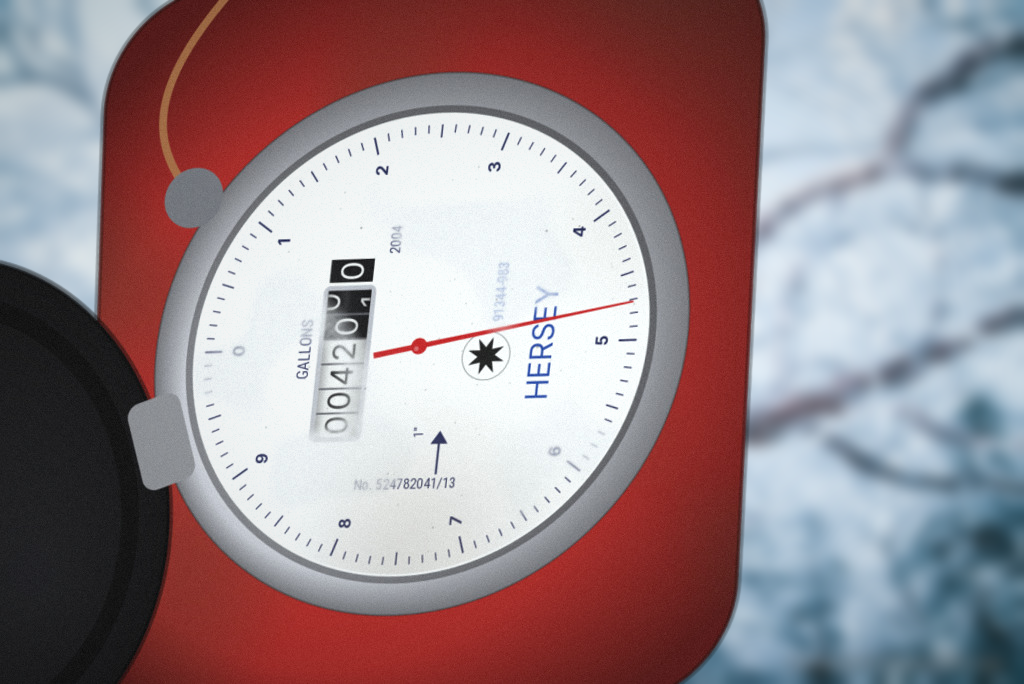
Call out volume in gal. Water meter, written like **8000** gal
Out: **42004.7** gal
